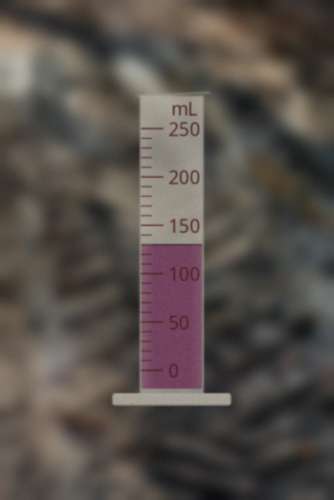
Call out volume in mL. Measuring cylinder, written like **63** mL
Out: **130** mL
